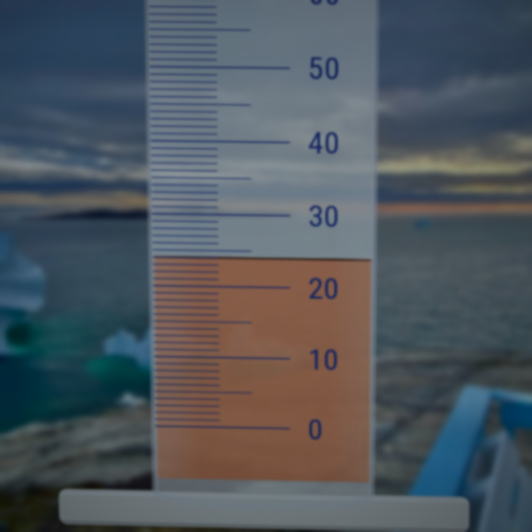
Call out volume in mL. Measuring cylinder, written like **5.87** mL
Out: **24** mL
